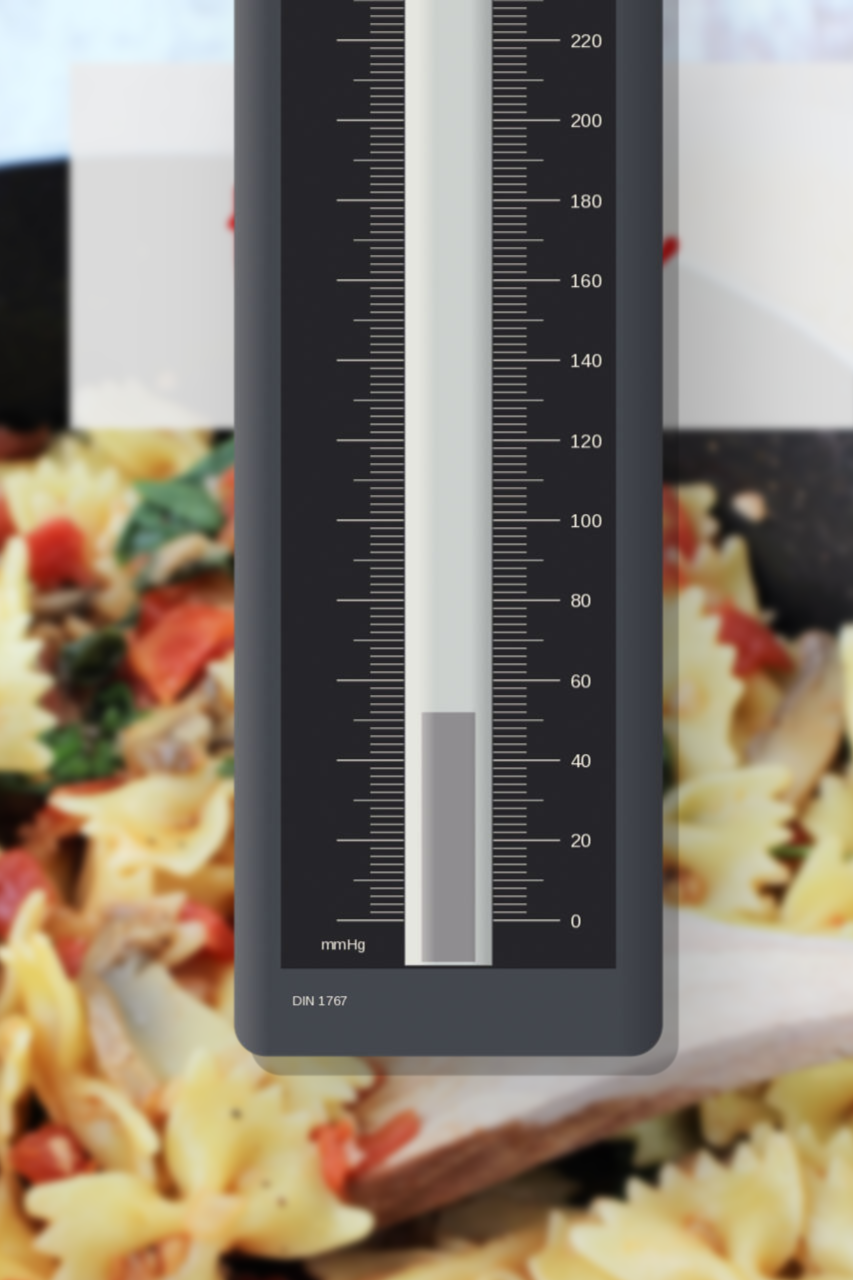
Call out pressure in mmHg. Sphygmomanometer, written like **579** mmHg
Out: **52** mmHg
